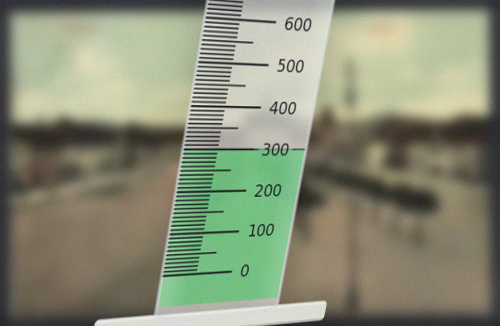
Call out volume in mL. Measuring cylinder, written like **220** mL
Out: **300** mL
